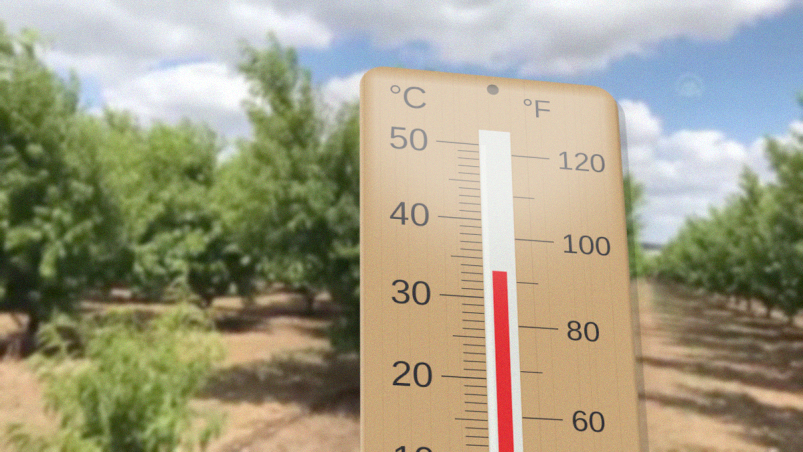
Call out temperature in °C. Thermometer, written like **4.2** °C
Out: **33.5** °C
